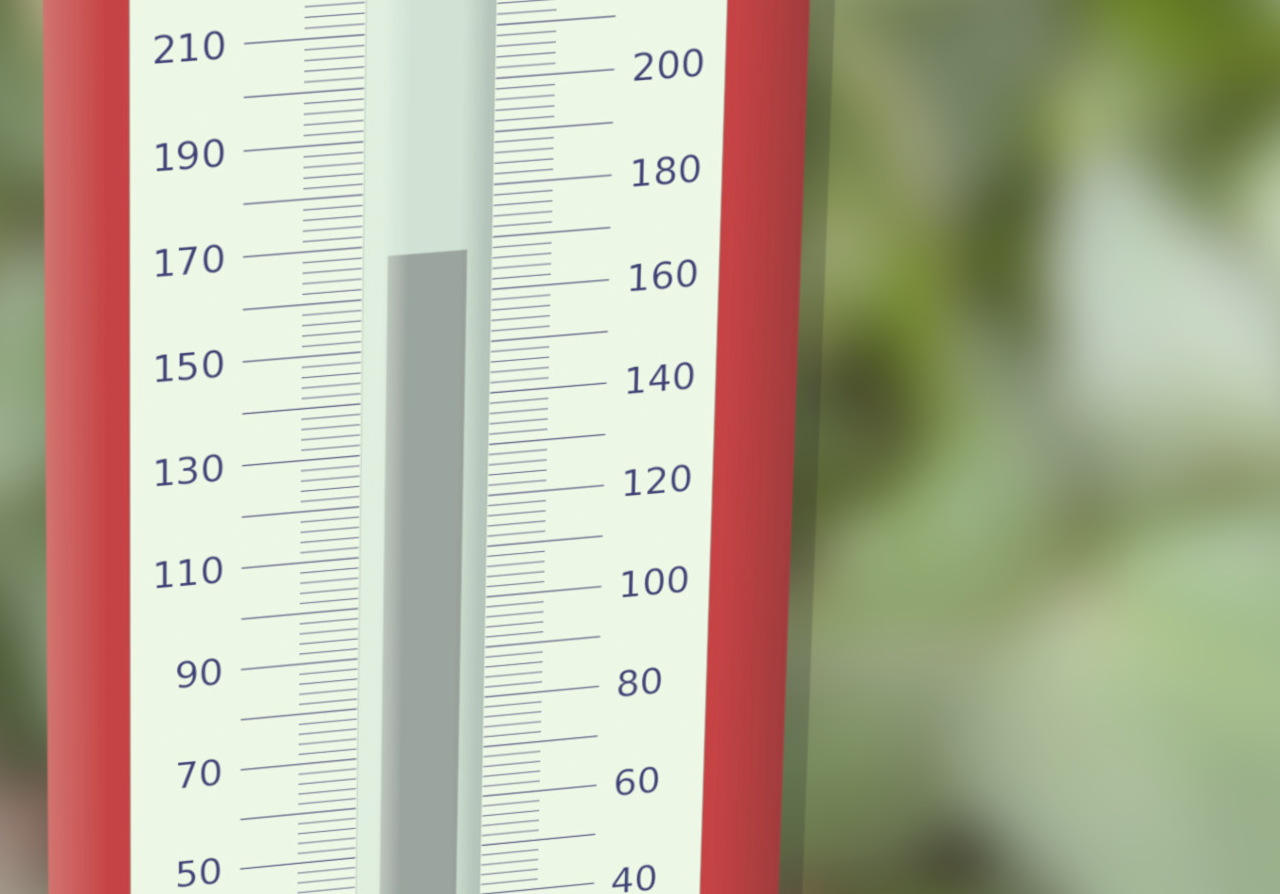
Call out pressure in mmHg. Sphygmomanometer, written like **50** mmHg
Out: **168** mmHg
